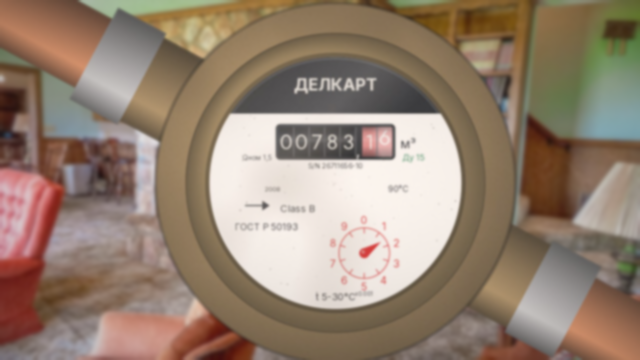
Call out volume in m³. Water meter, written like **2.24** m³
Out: **783.161** m³
